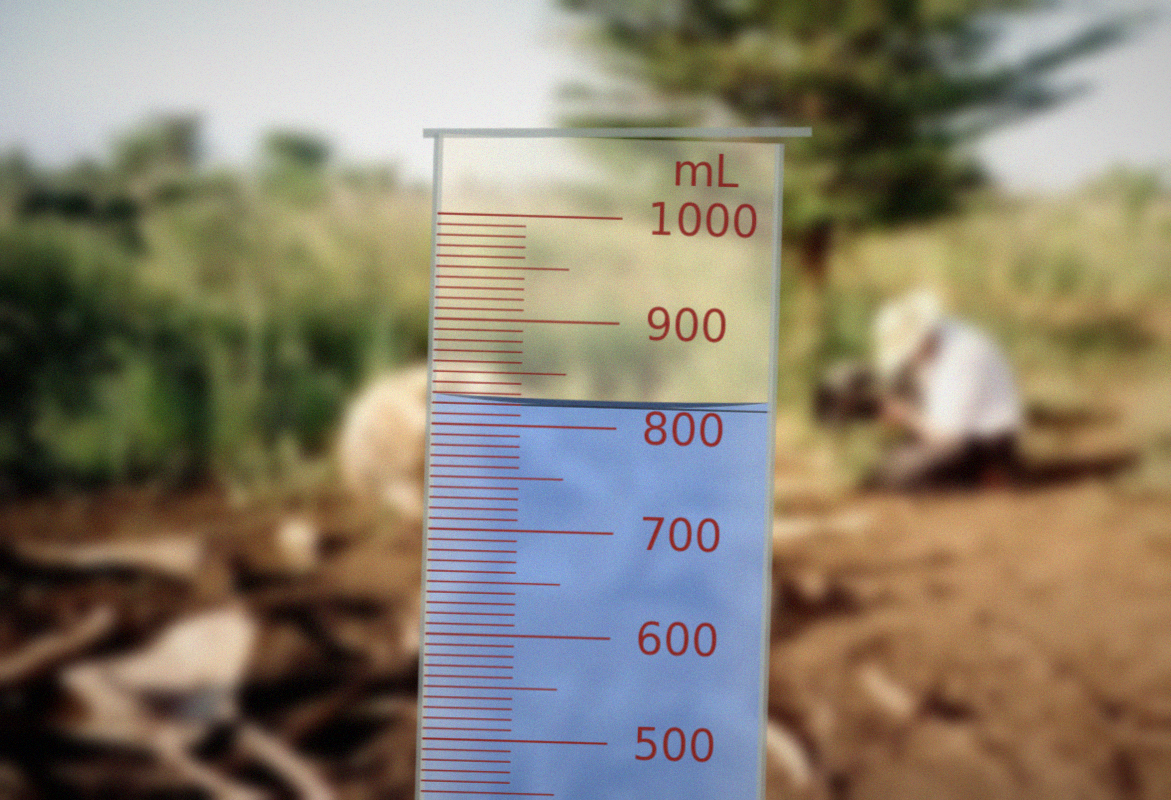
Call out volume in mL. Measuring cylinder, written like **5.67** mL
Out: **820** mL
